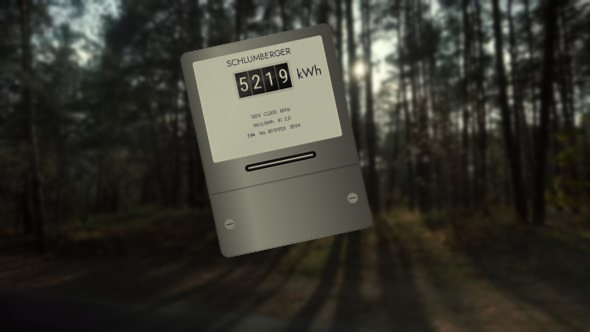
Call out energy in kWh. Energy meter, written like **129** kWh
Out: **5219** kWh
